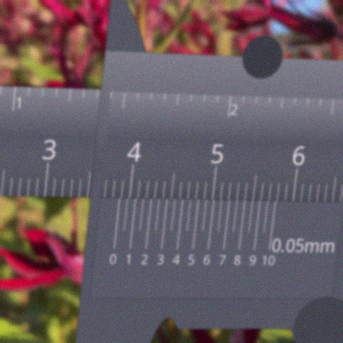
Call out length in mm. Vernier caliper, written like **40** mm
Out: **38.8** mm
